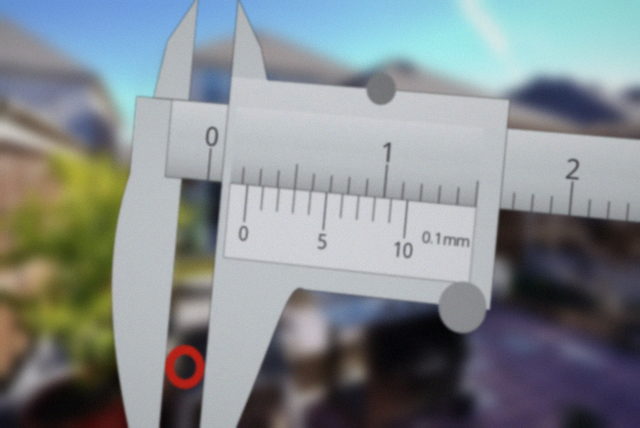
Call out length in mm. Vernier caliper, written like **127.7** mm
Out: **2.3** mm
